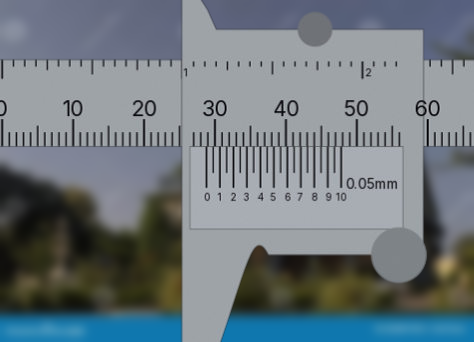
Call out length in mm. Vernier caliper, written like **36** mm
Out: **28.8** mm
